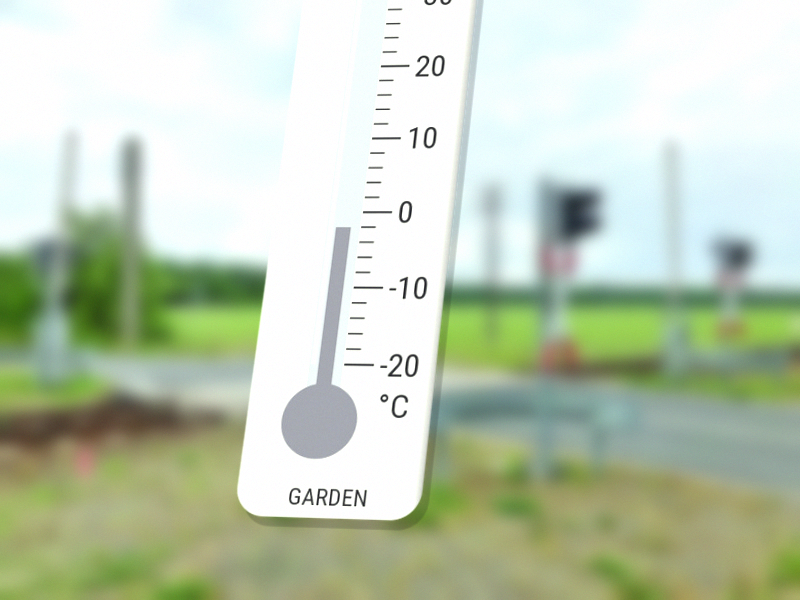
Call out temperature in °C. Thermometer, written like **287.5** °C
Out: **-2** °C
